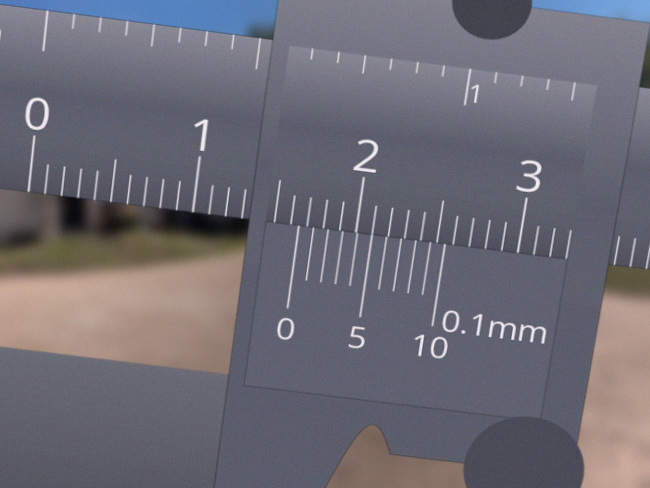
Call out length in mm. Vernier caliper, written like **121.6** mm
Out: **16.5** mm
